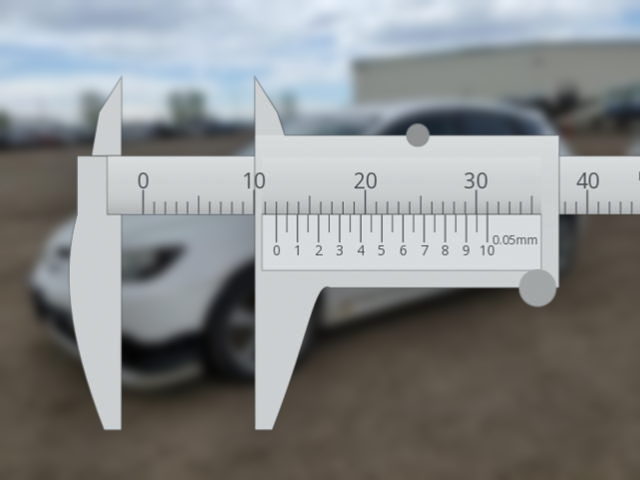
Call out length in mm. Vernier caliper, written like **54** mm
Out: **12.0** mm
